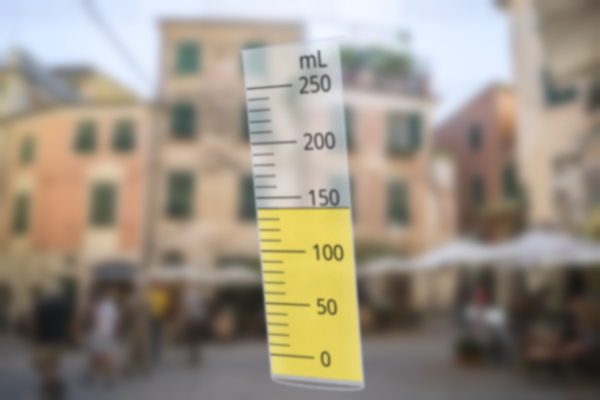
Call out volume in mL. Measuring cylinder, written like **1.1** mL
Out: **140** mL
